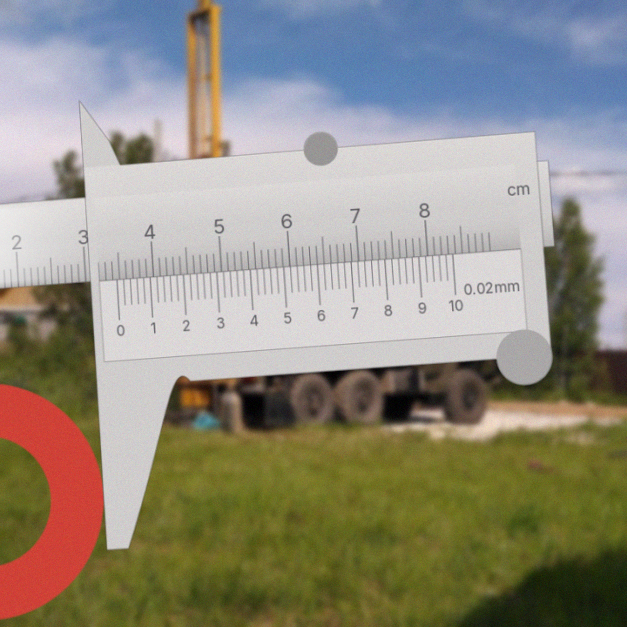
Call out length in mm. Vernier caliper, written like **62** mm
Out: **34.6** mm
